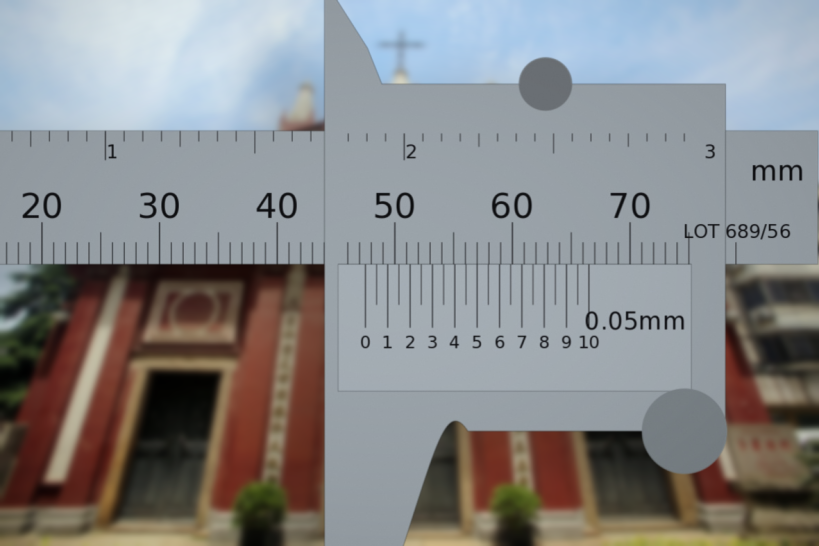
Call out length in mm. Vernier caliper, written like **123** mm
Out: **47.5** mm
